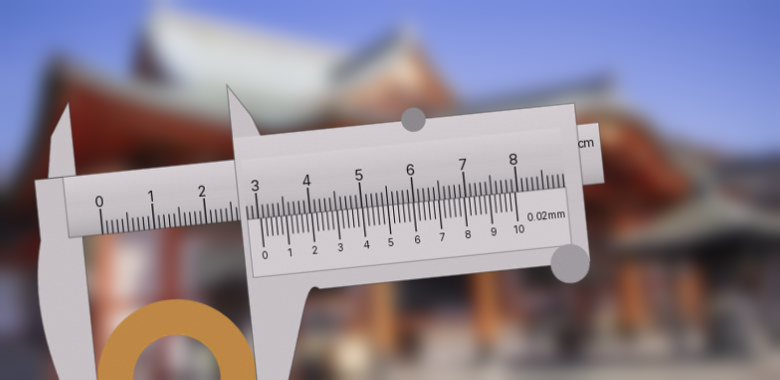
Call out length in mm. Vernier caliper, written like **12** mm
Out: **30.5** mm
